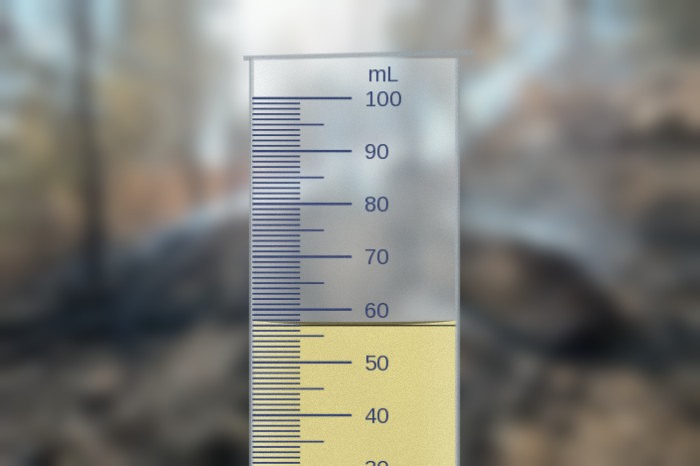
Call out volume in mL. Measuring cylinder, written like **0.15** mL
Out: **57** mL
